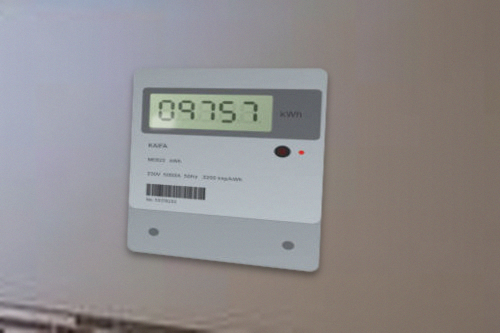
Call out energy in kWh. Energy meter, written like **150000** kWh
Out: **9757** kWh
